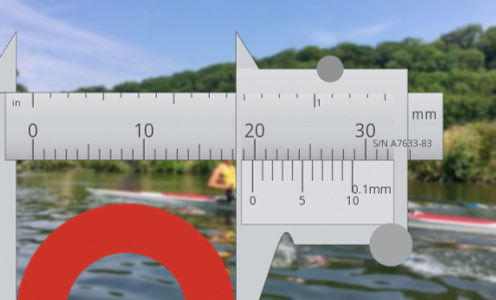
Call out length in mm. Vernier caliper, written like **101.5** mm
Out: **19.8** mm
